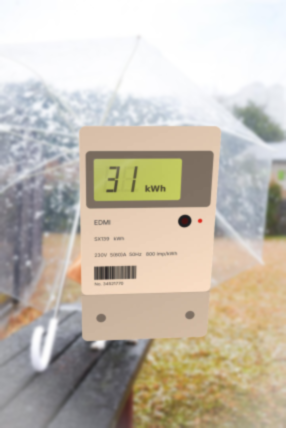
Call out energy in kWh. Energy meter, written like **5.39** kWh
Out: **31** kWh
